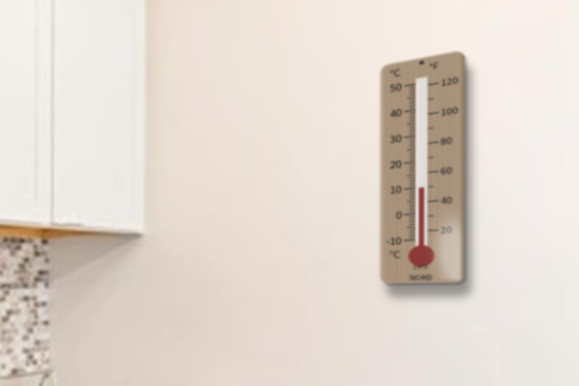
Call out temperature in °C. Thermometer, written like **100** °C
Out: **10** °C
